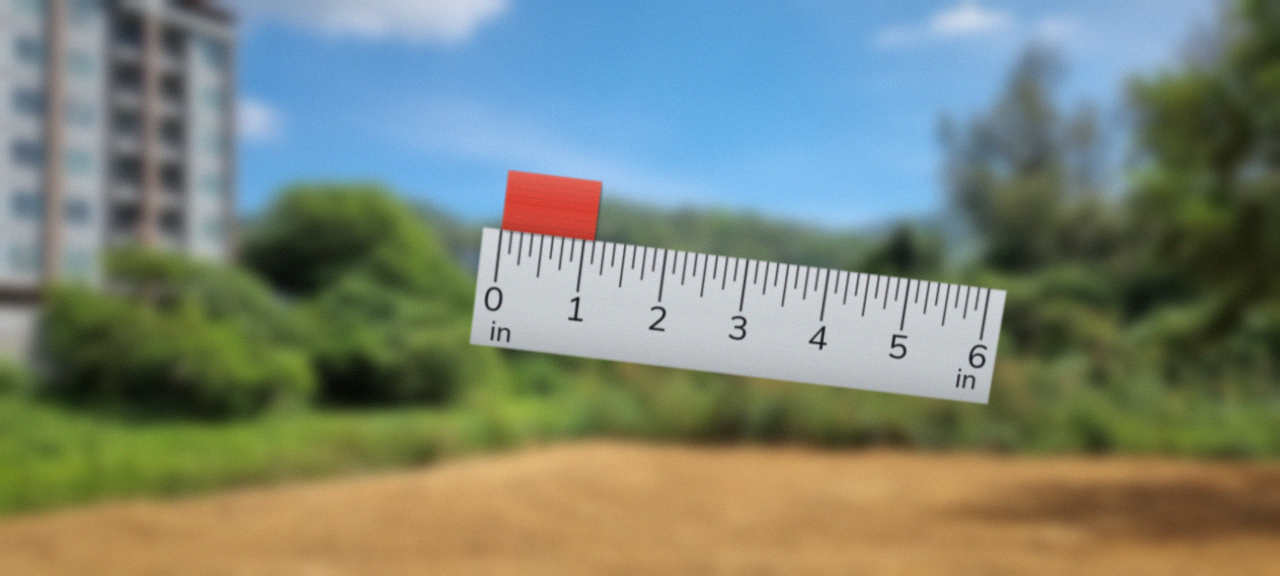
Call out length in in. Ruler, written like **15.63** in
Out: **1.125** in
